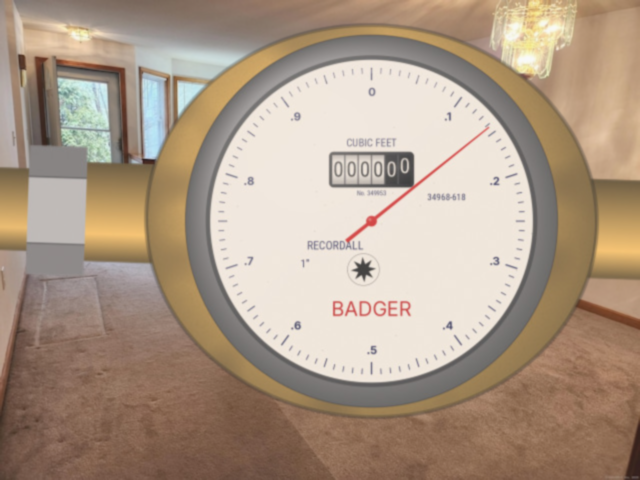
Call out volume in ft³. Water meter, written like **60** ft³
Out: **0.14** ft³
